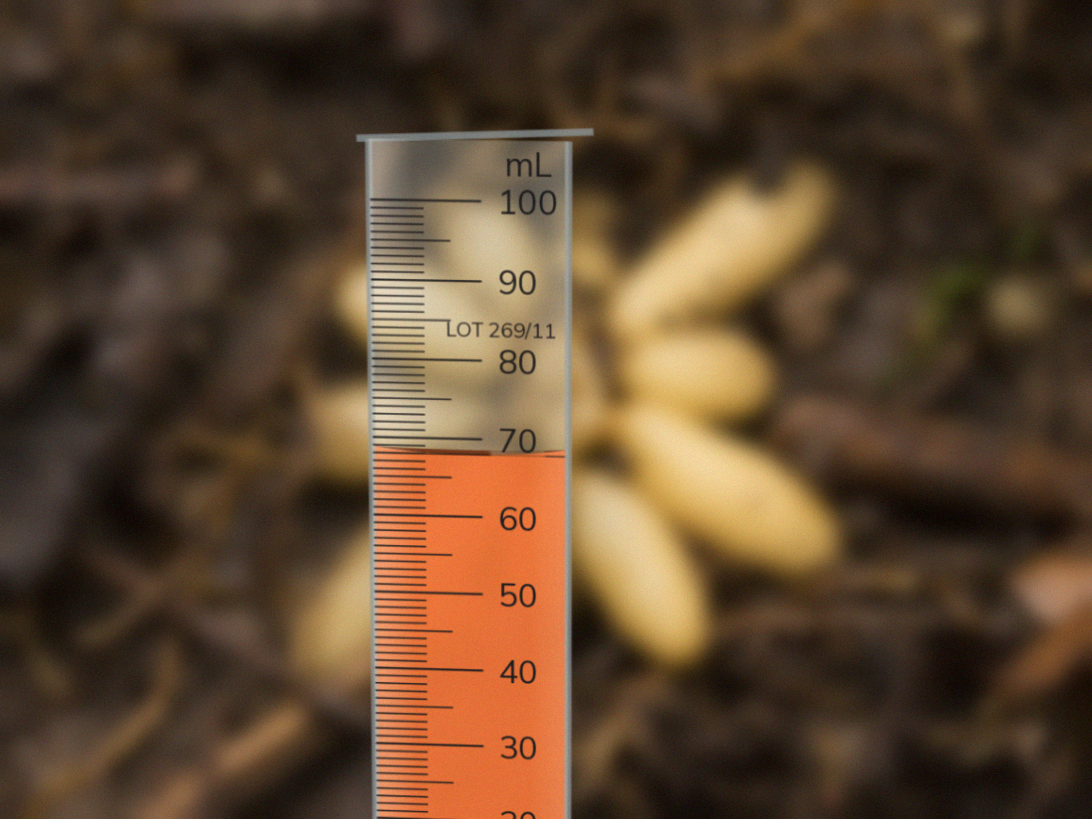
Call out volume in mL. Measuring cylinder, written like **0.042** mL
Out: **68** mL
